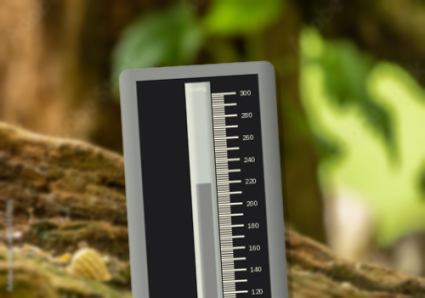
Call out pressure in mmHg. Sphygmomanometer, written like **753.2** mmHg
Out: **220** mmHg
